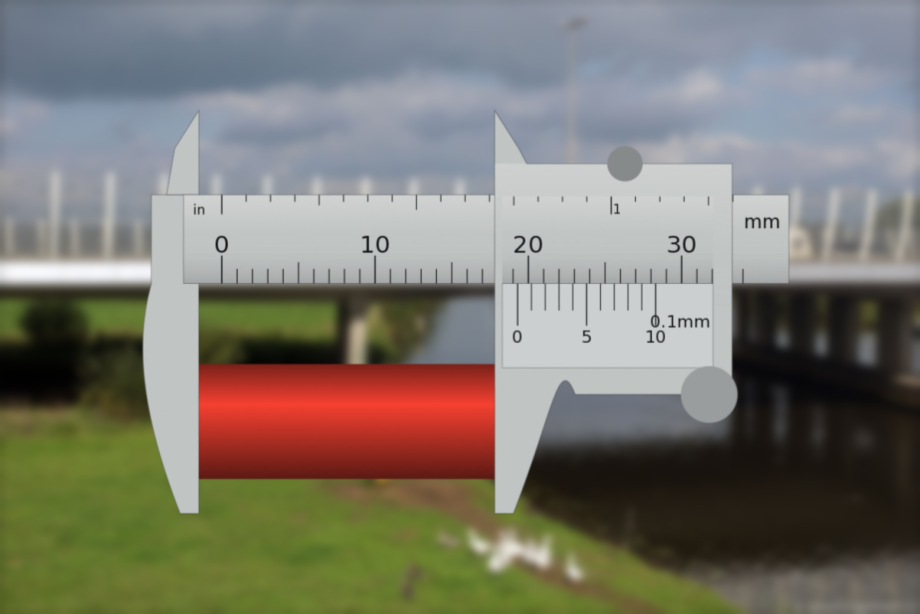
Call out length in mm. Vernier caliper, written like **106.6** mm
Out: **19.3** mm
